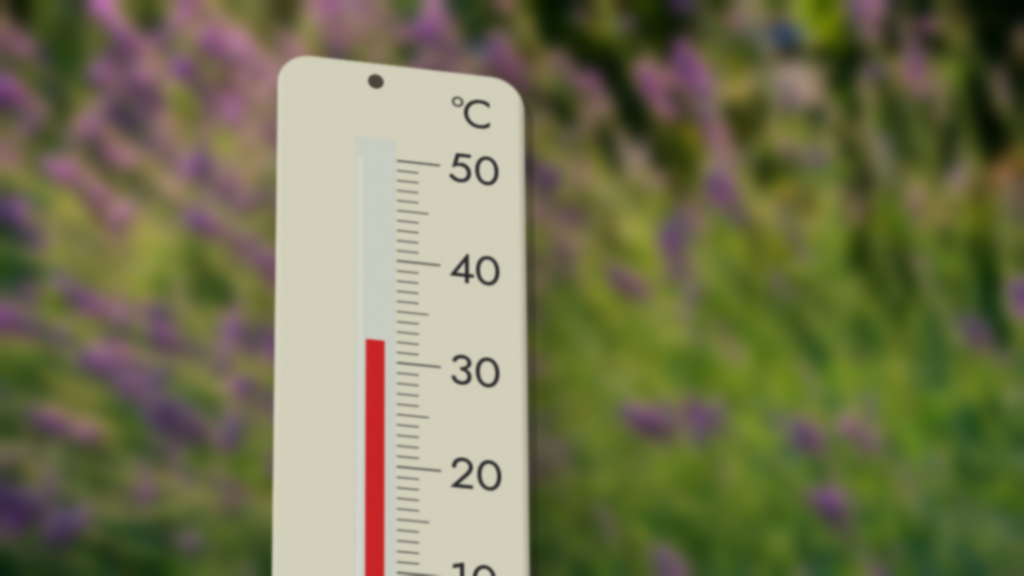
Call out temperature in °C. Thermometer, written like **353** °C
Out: **32** °C
